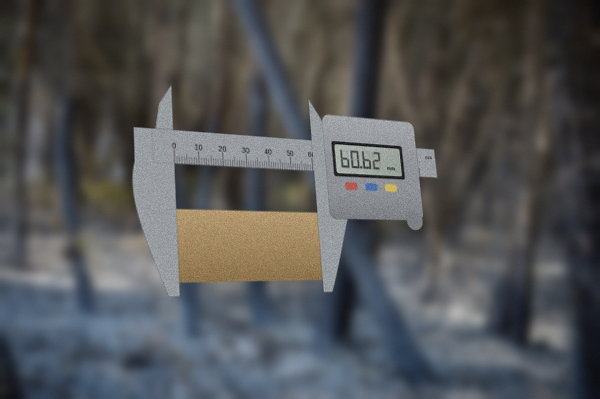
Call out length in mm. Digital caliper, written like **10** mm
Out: **60.62** mm
